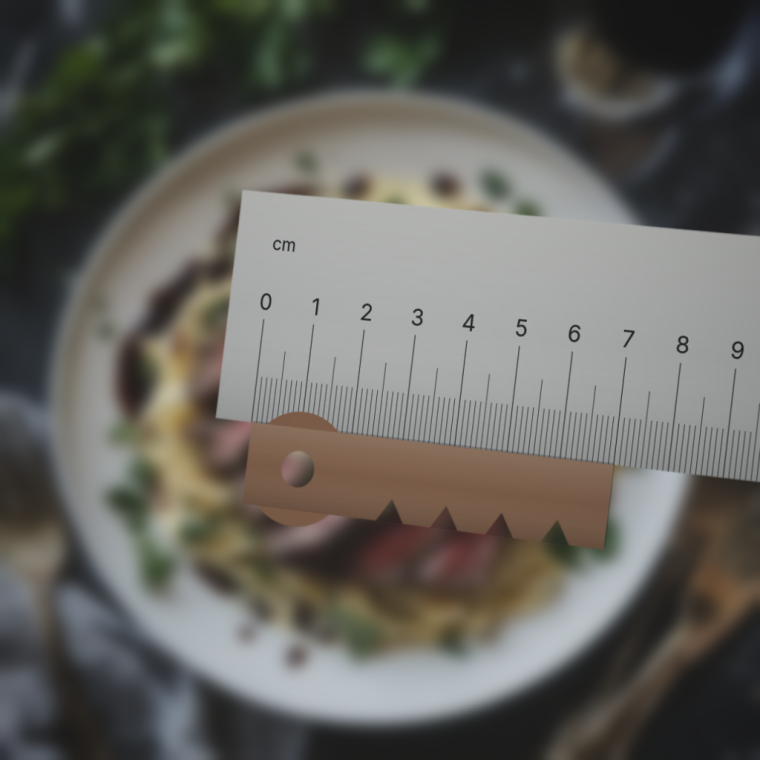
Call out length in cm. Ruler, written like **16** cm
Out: **7** cm
